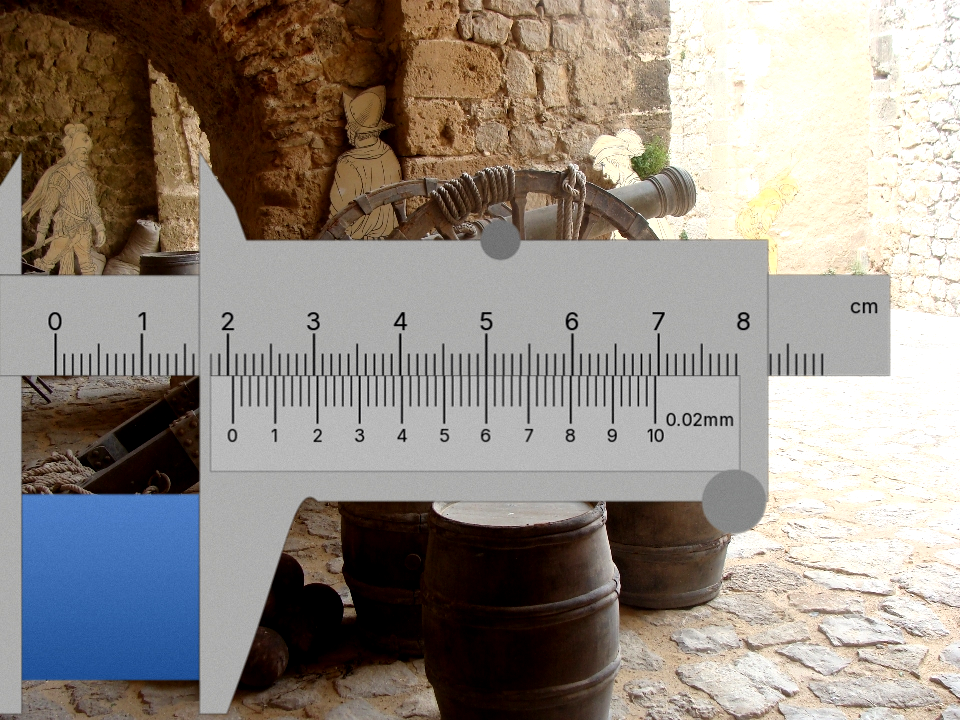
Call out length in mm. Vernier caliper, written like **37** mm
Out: **20.6** mm
